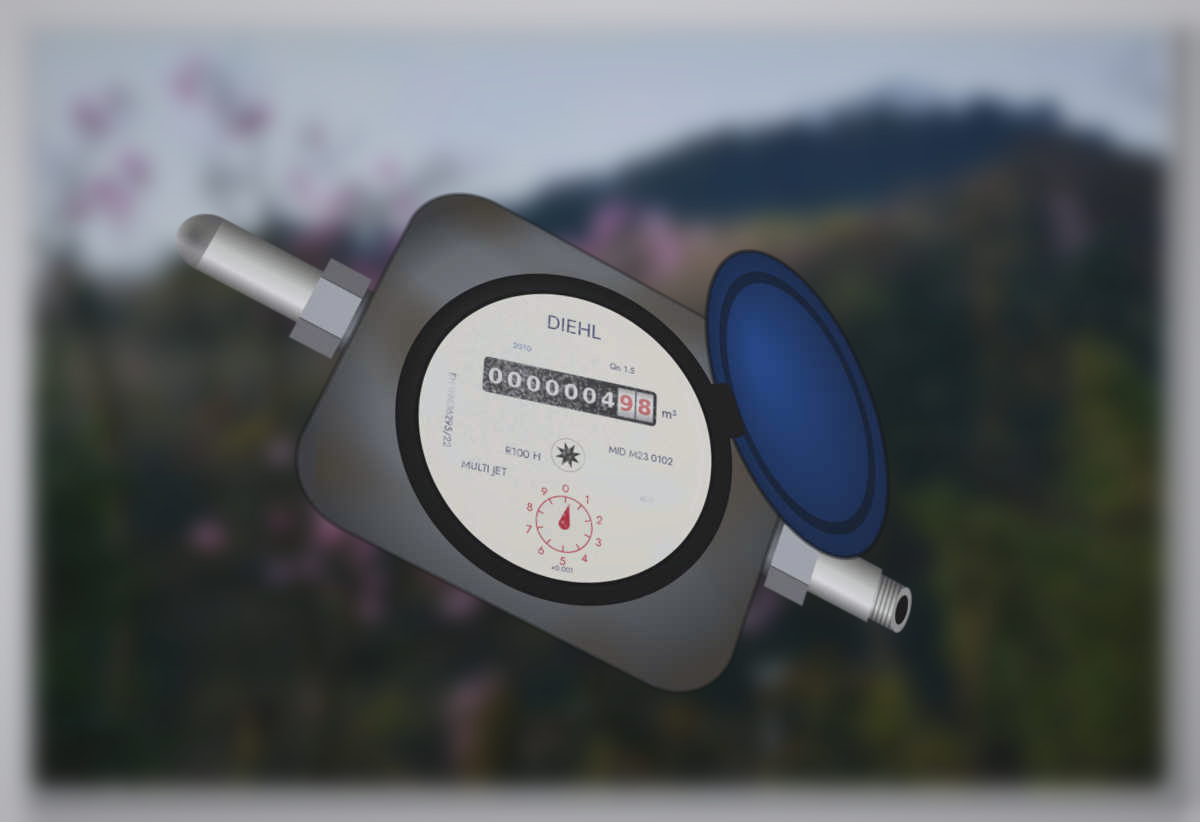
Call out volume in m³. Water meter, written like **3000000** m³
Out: **4.980** m³
